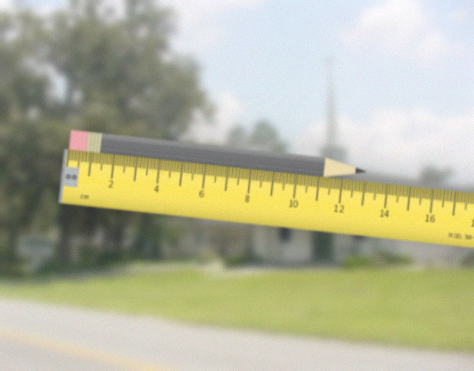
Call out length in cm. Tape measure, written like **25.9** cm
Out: **13** cm
